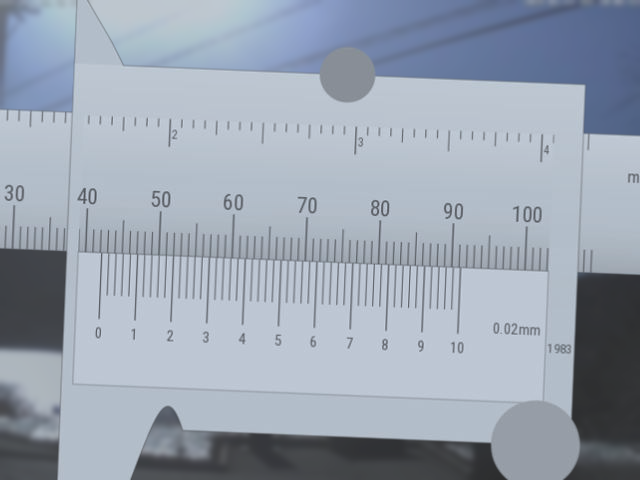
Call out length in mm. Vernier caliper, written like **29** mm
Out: **42.2** mm
